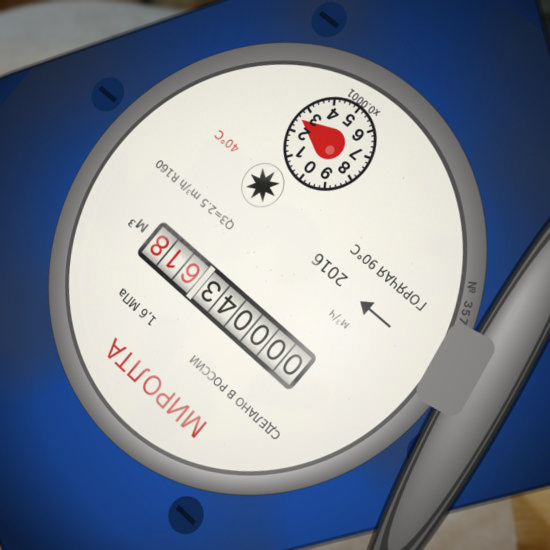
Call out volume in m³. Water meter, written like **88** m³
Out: **43.6182** m³
